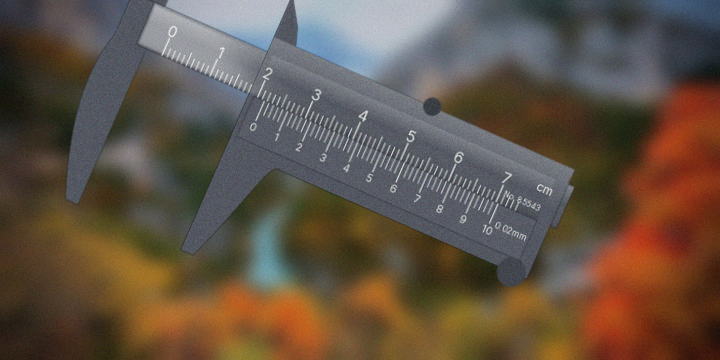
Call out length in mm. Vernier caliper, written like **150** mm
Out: **21.5** mm
